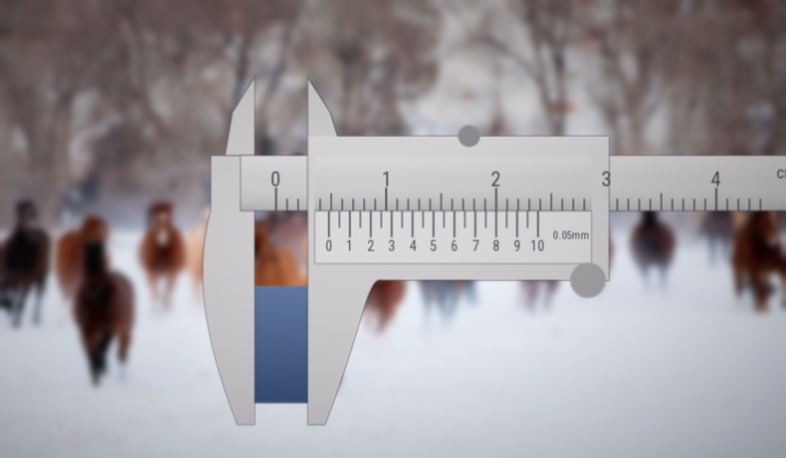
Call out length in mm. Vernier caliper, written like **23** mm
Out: **4.8** mm
